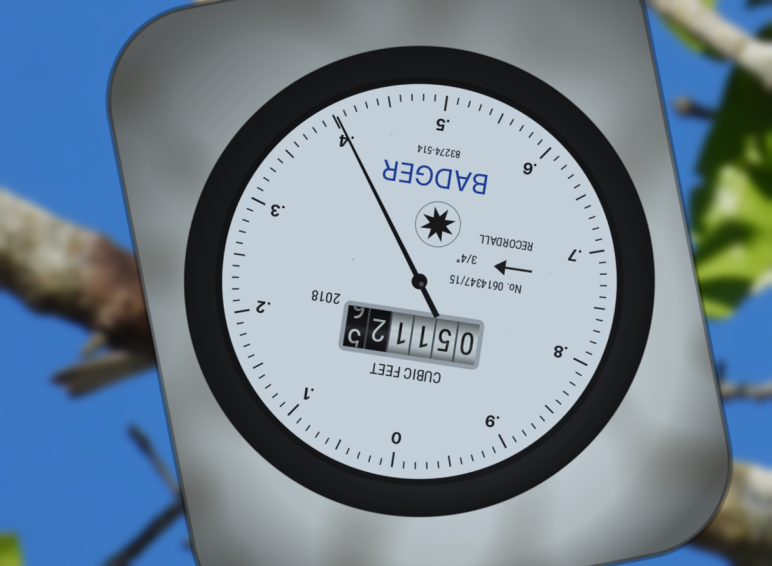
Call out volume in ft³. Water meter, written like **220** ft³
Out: **51125.40** ft³
